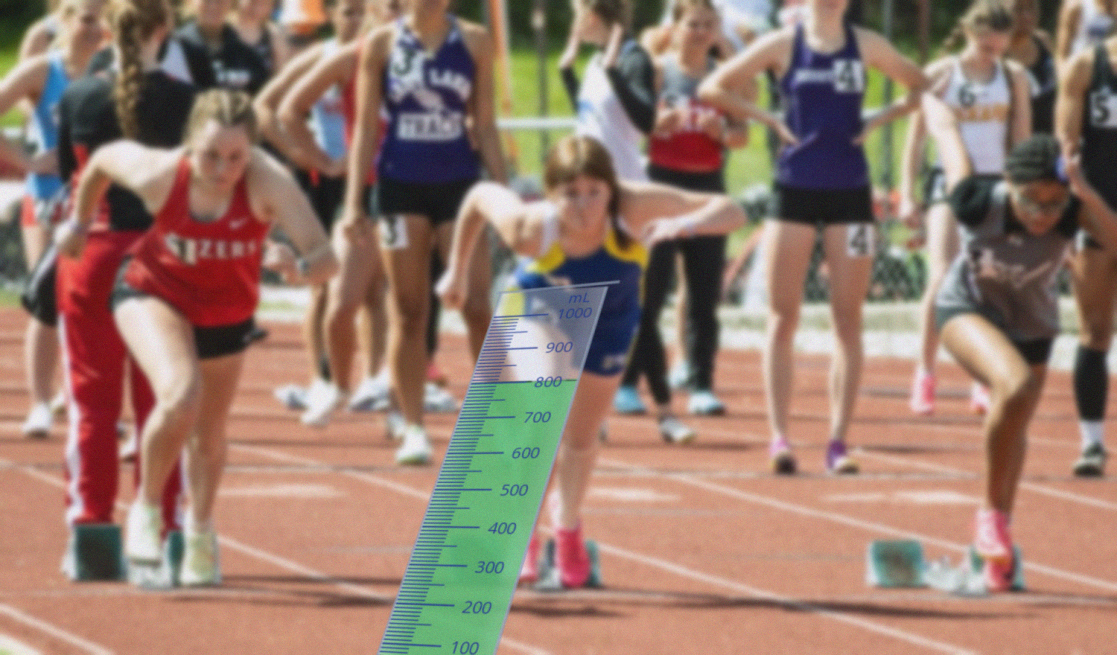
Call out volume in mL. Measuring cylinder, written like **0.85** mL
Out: **800** mL
